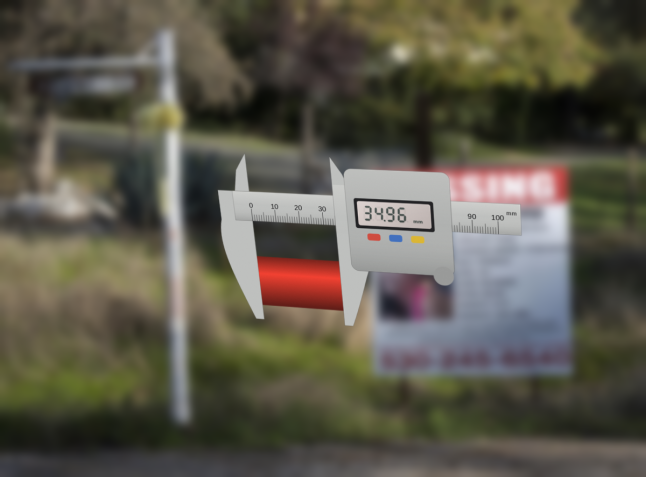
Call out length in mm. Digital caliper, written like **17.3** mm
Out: **34.96** mm
